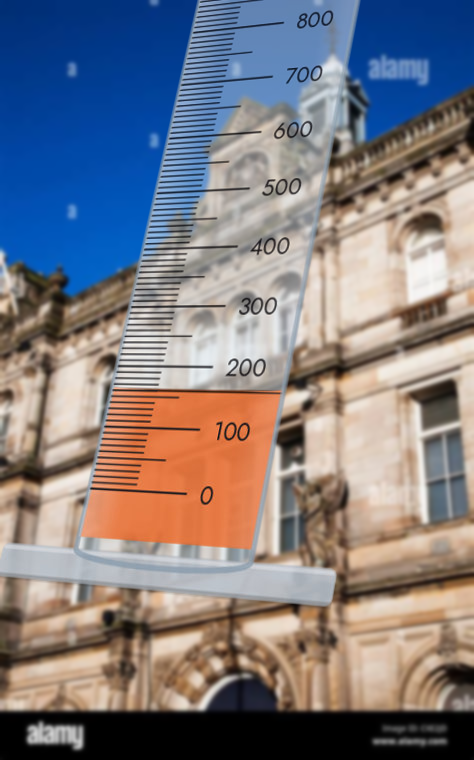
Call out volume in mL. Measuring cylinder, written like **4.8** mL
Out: **160** mL
